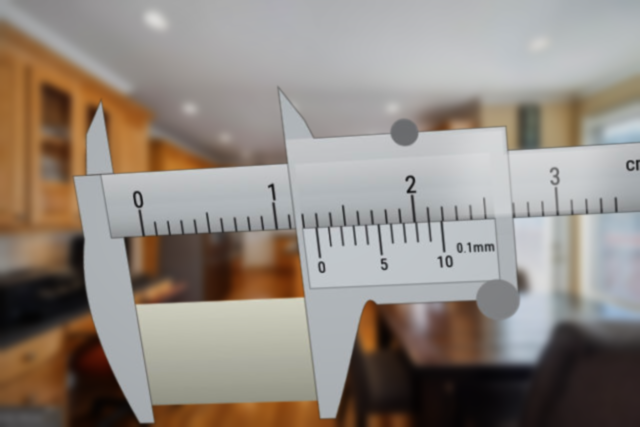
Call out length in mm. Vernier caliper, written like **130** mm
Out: **12.9** mm
